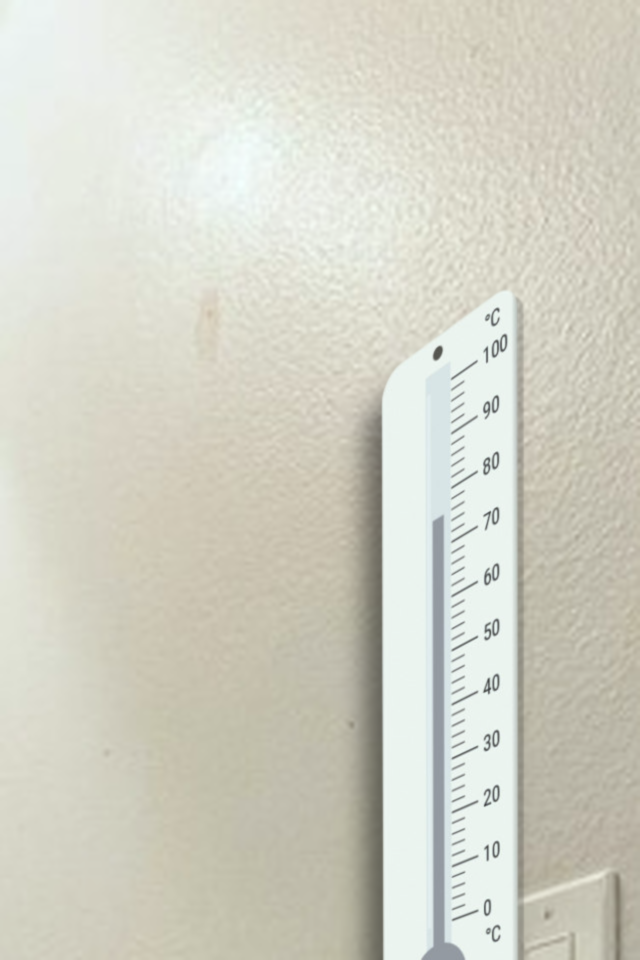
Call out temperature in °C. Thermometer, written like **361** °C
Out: **76** °C
